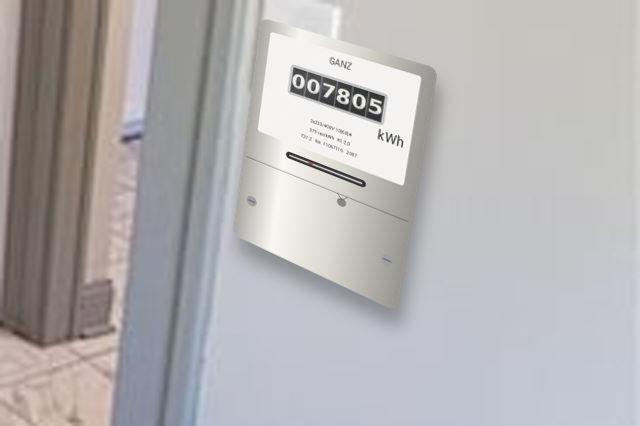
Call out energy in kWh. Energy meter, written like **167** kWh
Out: **7805** kWh
